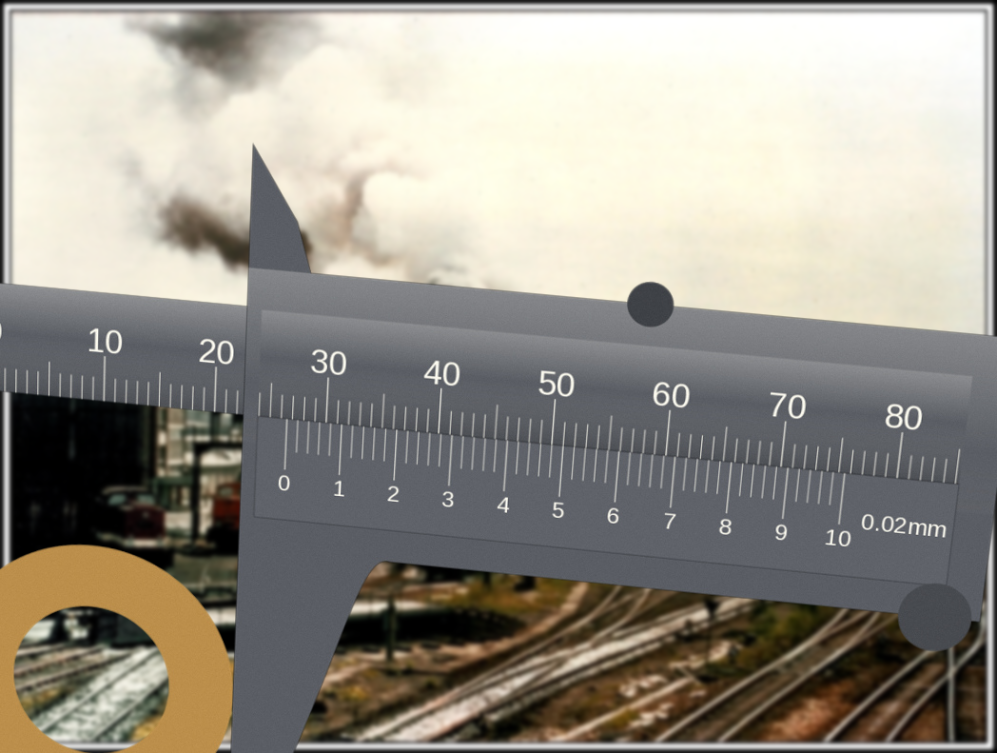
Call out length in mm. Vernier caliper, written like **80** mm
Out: **26.5** mm
